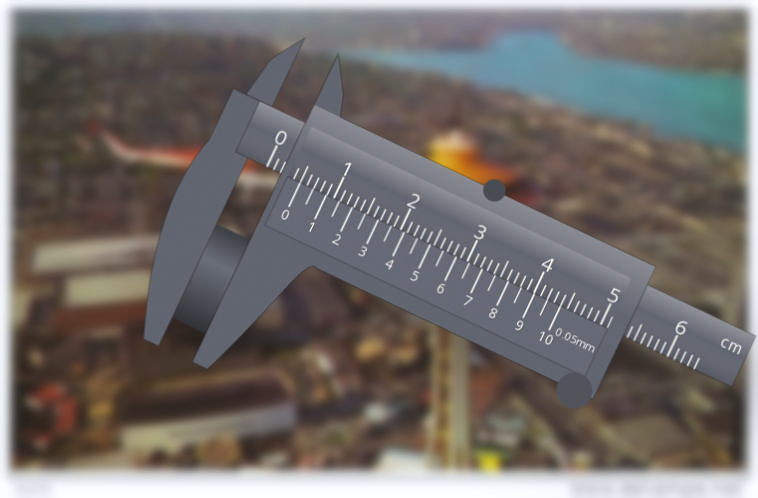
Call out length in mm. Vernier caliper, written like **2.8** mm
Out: **5.0** mm
